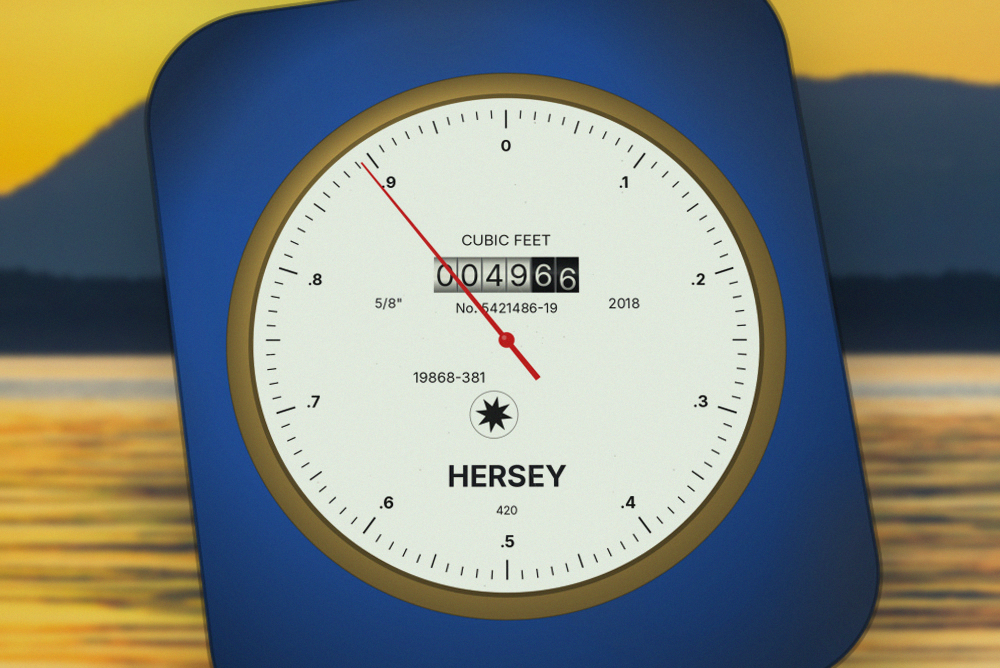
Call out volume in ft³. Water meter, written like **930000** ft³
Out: **4965.89** ft³
